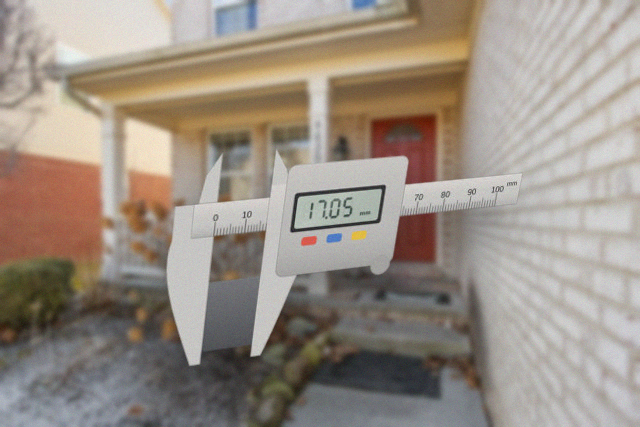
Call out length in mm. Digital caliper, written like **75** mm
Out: **17.05** mm
